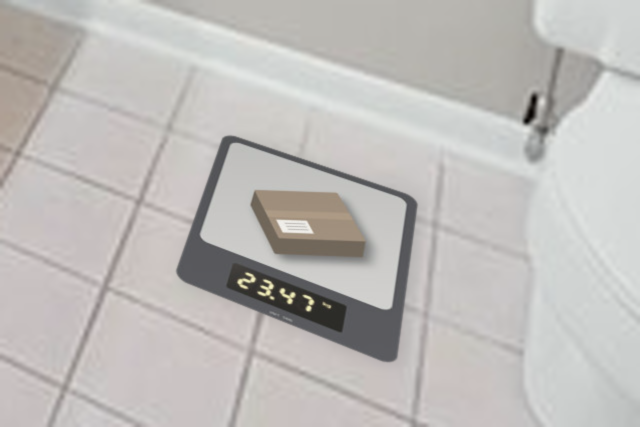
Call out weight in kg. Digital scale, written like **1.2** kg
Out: **23.47** kg
